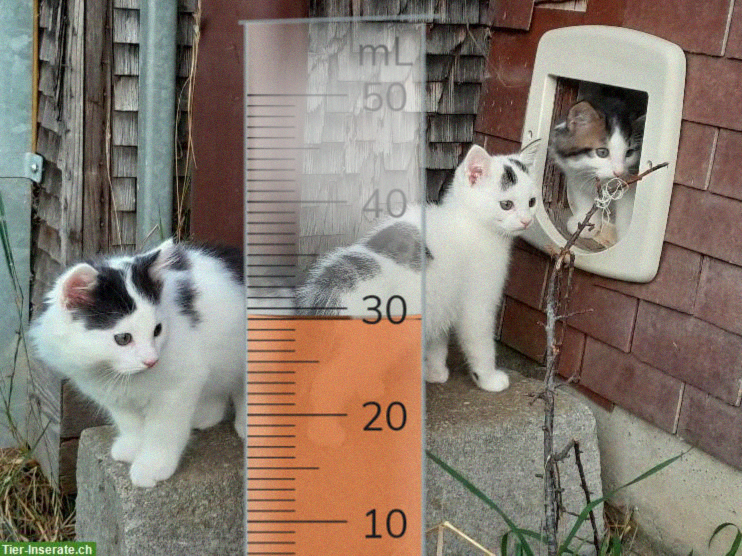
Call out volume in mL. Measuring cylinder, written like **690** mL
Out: **29** mL
